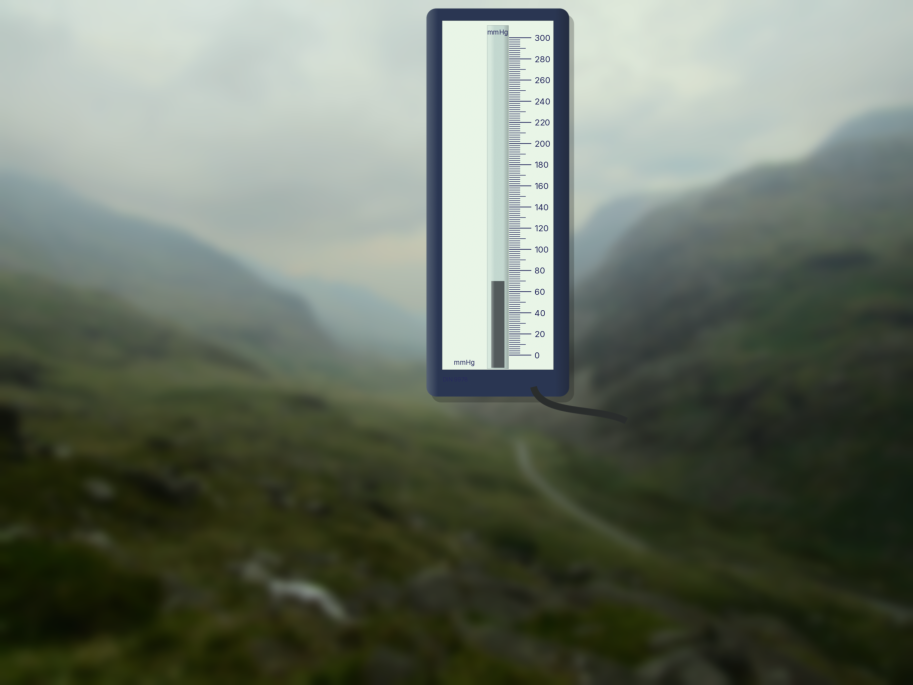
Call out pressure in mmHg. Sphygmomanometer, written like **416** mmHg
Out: **70** mmHg
